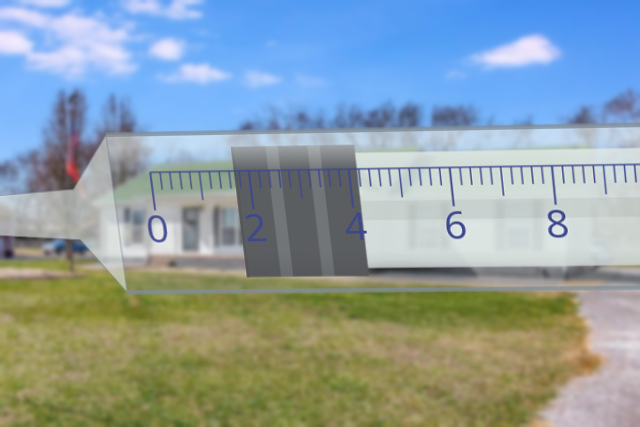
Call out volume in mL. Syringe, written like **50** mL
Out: **1.7** mL
